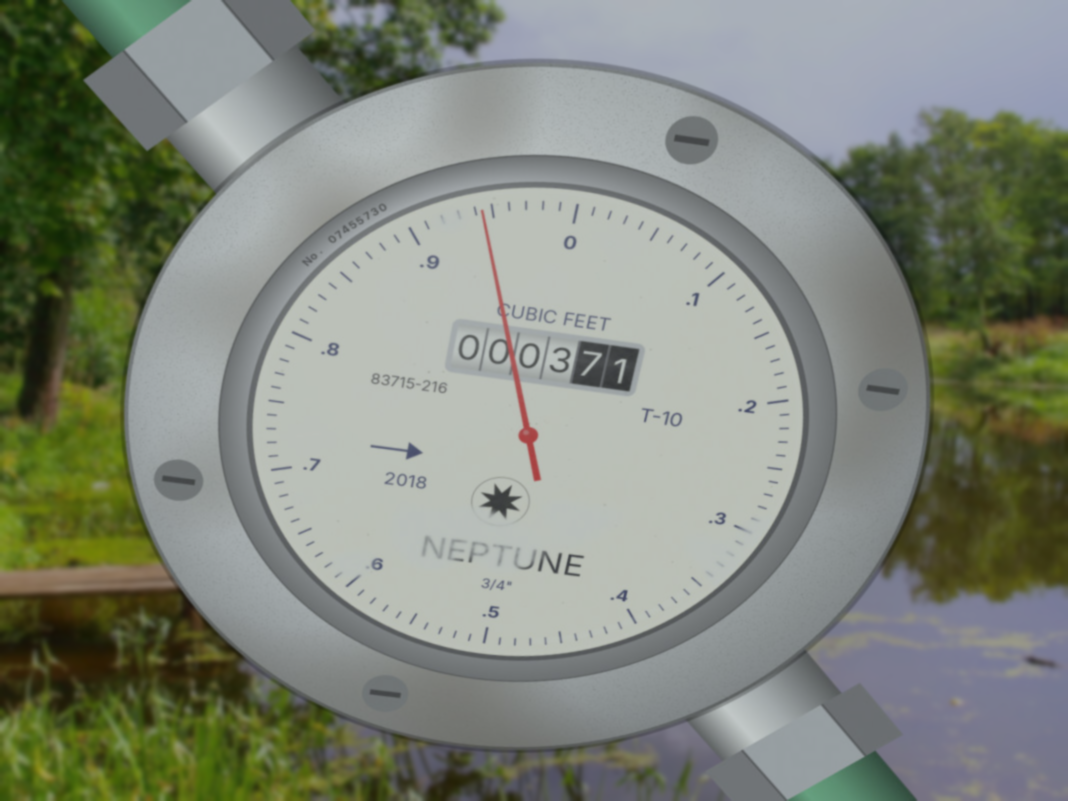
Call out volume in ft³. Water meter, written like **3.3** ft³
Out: **370.94** ft³
